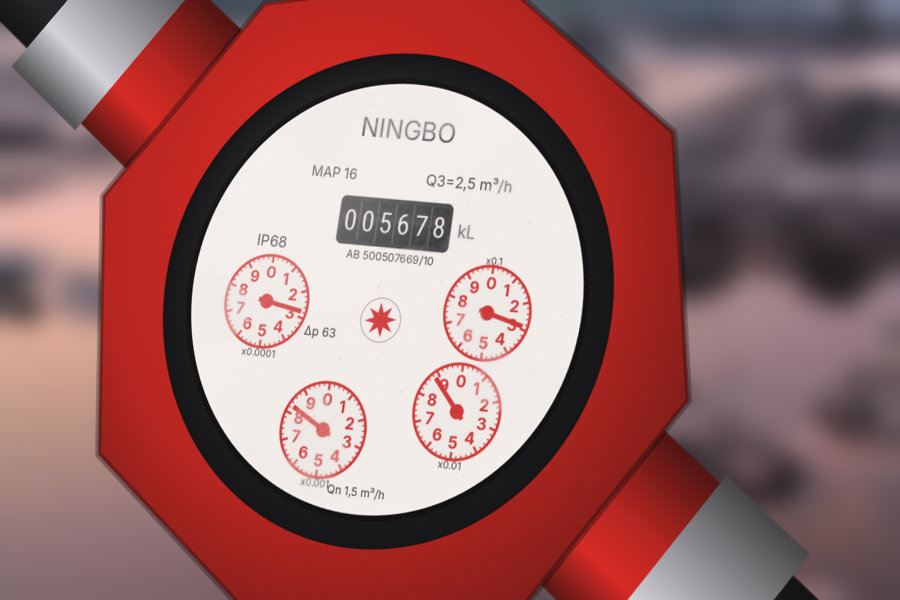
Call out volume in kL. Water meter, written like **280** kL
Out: **5678.2882** kL
